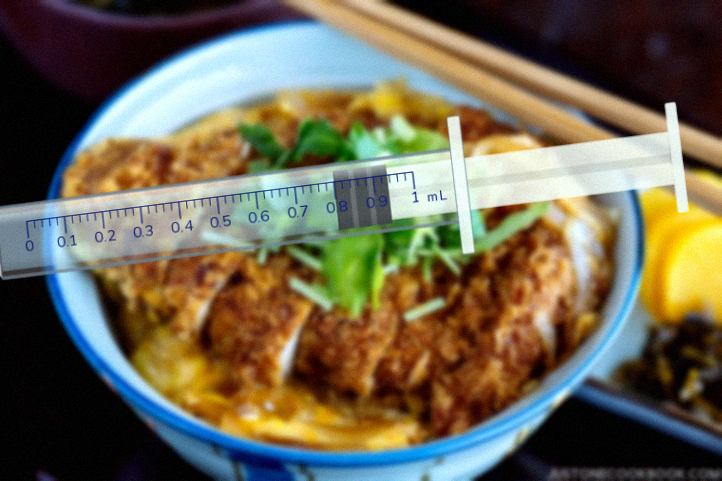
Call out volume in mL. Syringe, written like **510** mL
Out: **0.8** mL
